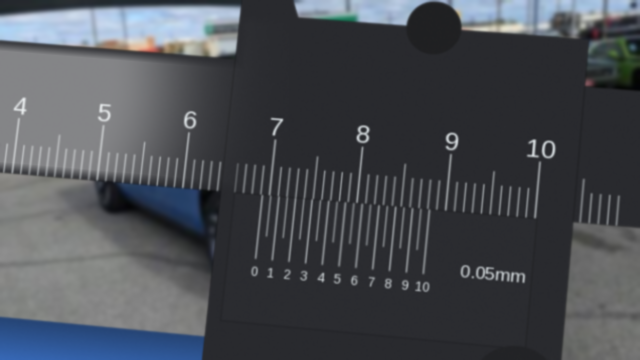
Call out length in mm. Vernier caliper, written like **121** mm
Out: **69.2** mm
